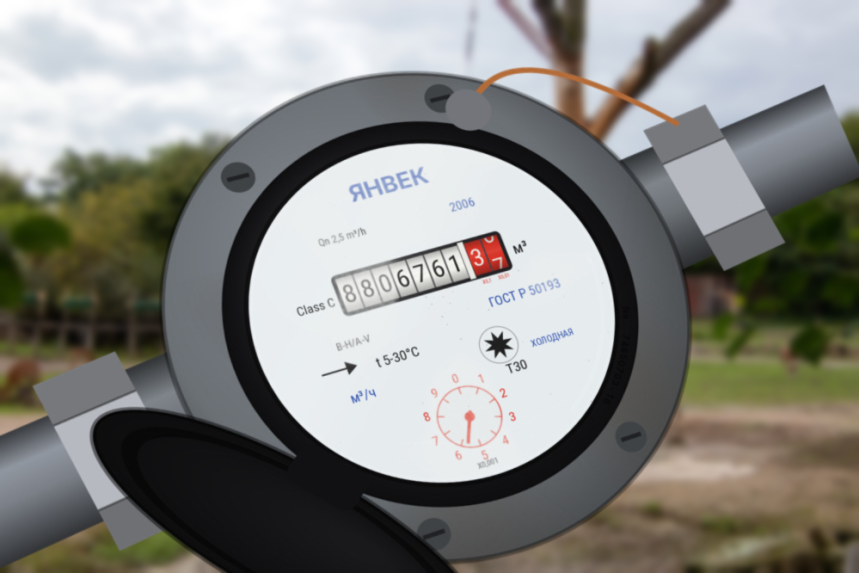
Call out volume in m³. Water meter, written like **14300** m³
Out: **8806761.365** m³
